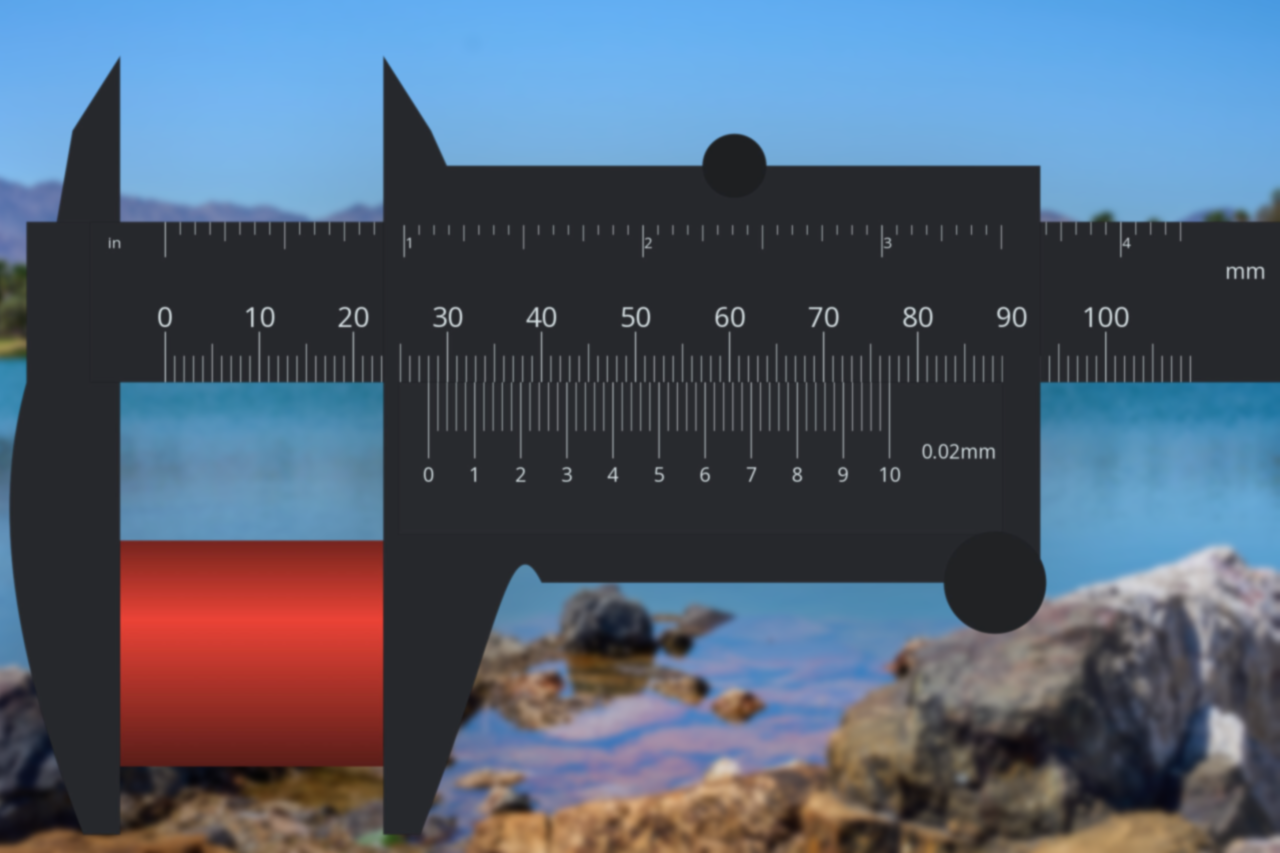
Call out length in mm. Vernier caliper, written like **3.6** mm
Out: **28.0** mm
